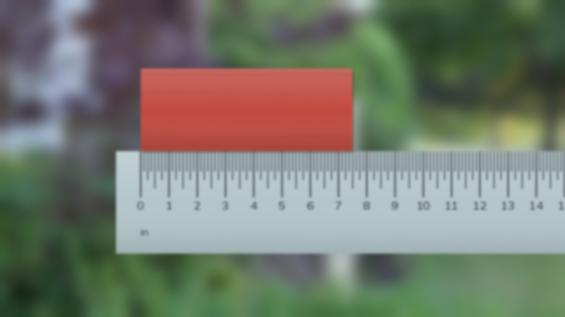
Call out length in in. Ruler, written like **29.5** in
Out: **7.5** in
